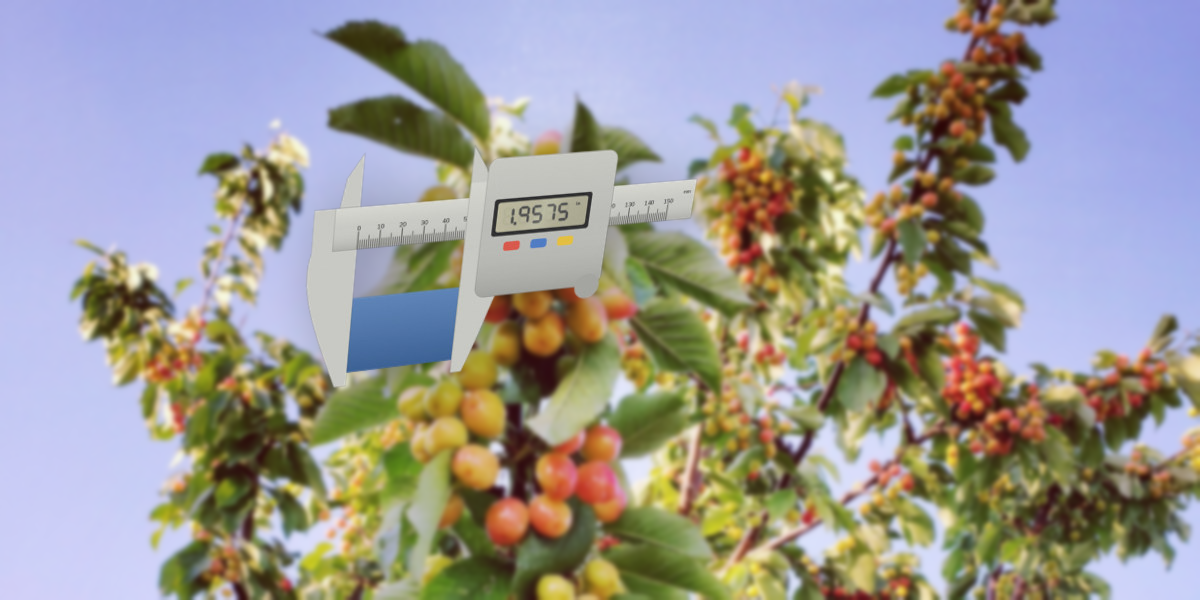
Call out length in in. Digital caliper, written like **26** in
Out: **1.9575** in
